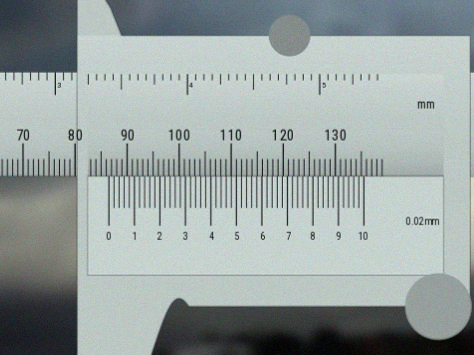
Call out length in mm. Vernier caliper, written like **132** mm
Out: **86.5** mm
